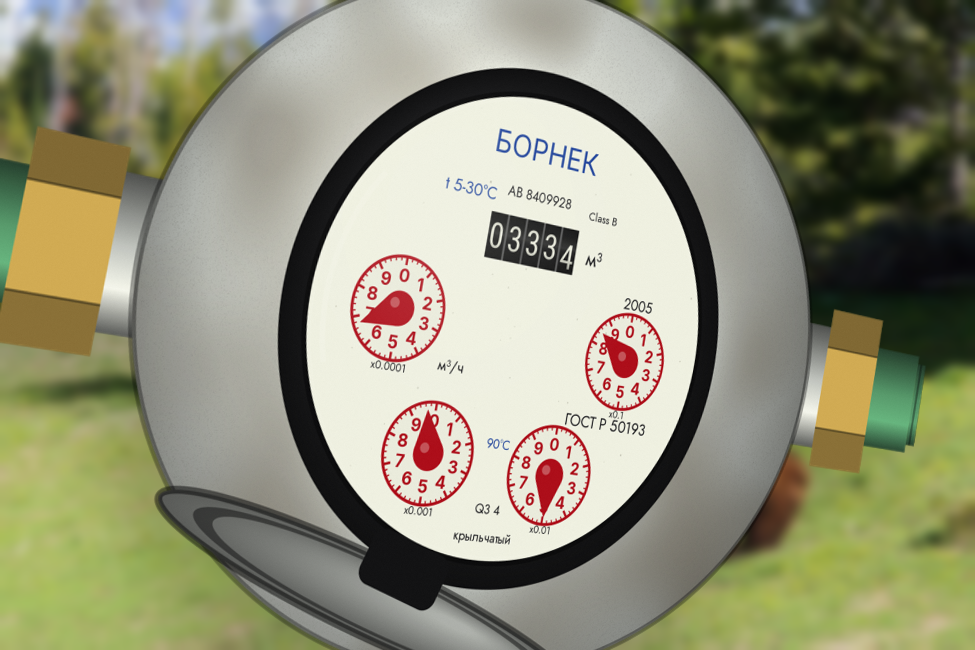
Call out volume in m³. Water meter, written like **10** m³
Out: **3333.8496** m³
